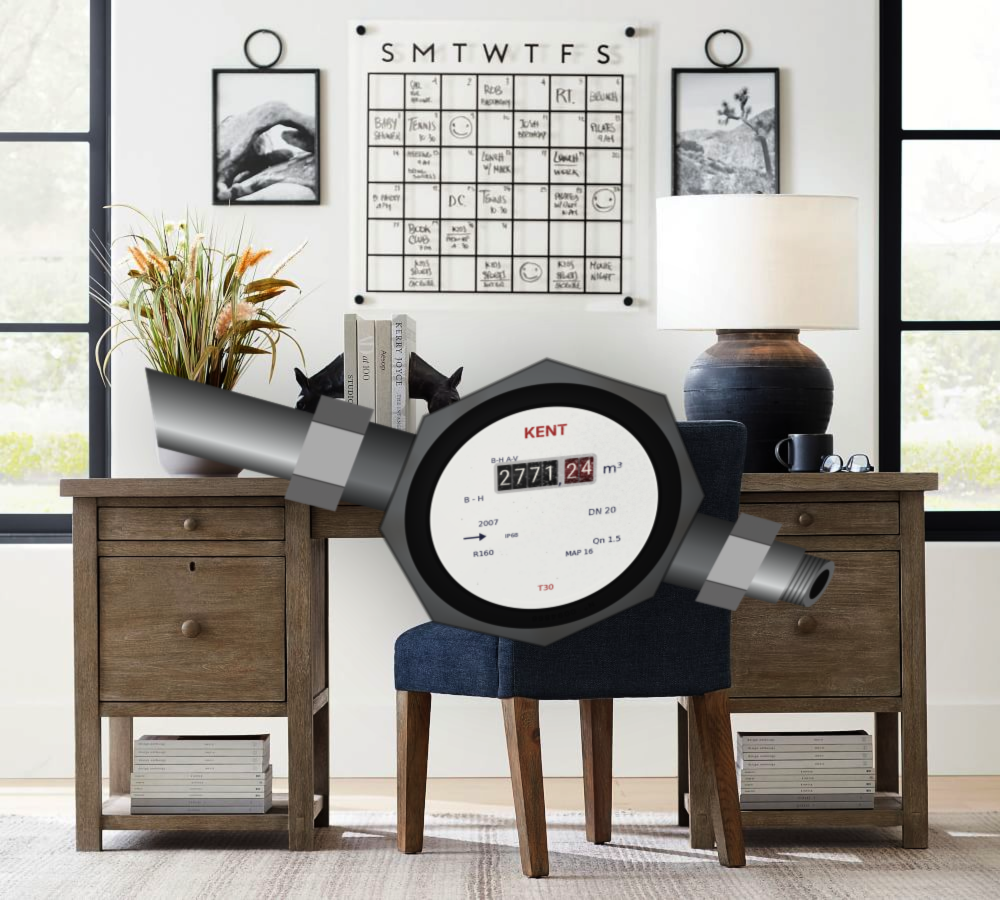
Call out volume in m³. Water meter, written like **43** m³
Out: **2771.24** m³
